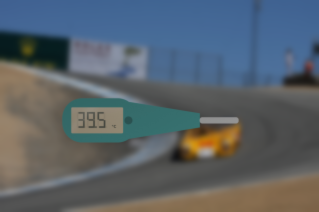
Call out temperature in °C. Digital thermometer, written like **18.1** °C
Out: **39.5** °C
